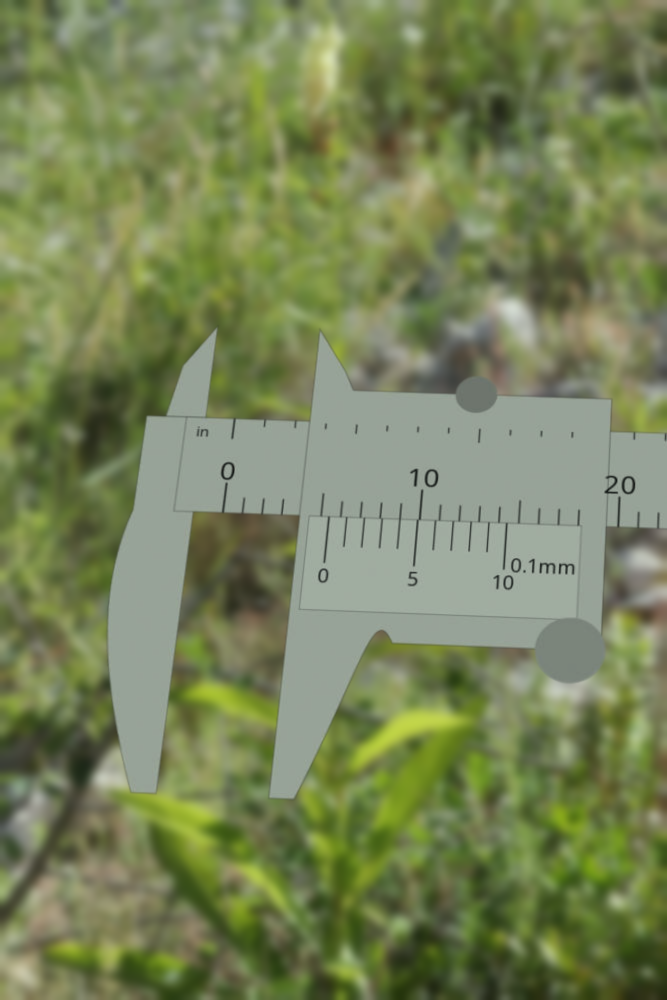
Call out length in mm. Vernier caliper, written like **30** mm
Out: **5.4** mm
